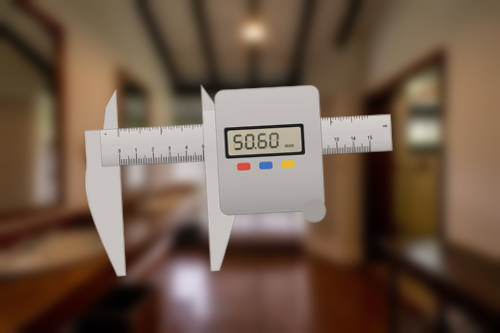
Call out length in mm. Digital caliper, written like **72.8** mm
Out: **50.60** mm
